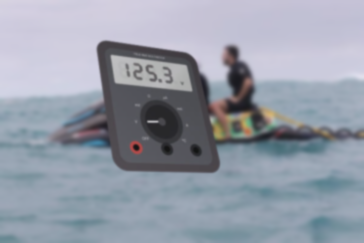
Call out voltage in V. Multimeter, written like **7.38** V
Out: **125.3** V
